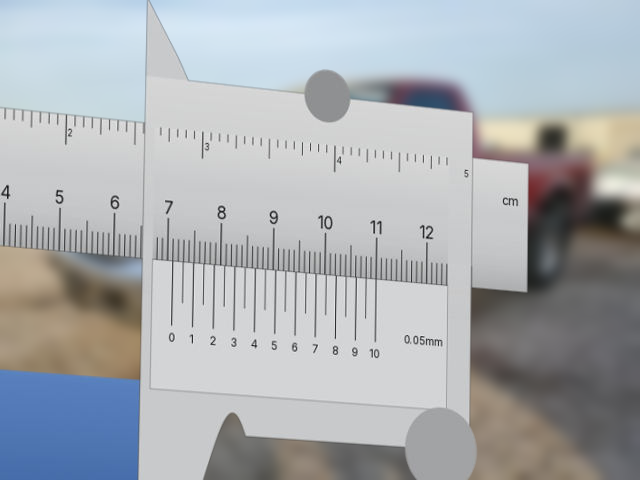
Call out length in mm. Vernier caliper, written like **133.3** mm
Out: **71.0** mm
